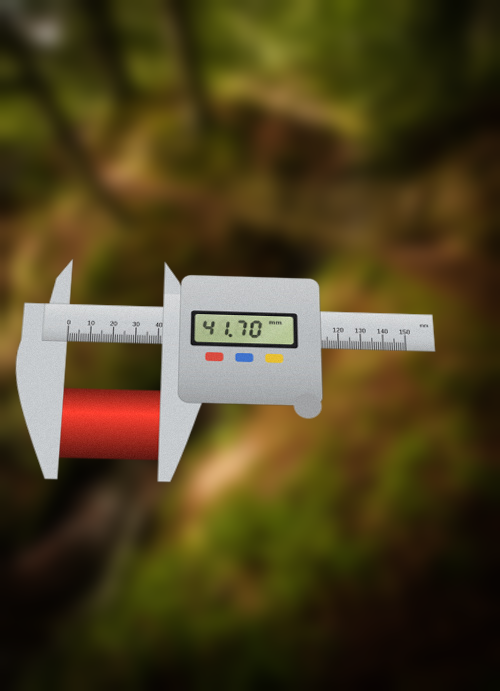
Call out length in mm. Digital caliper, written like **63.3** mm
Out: **41.70** mm
